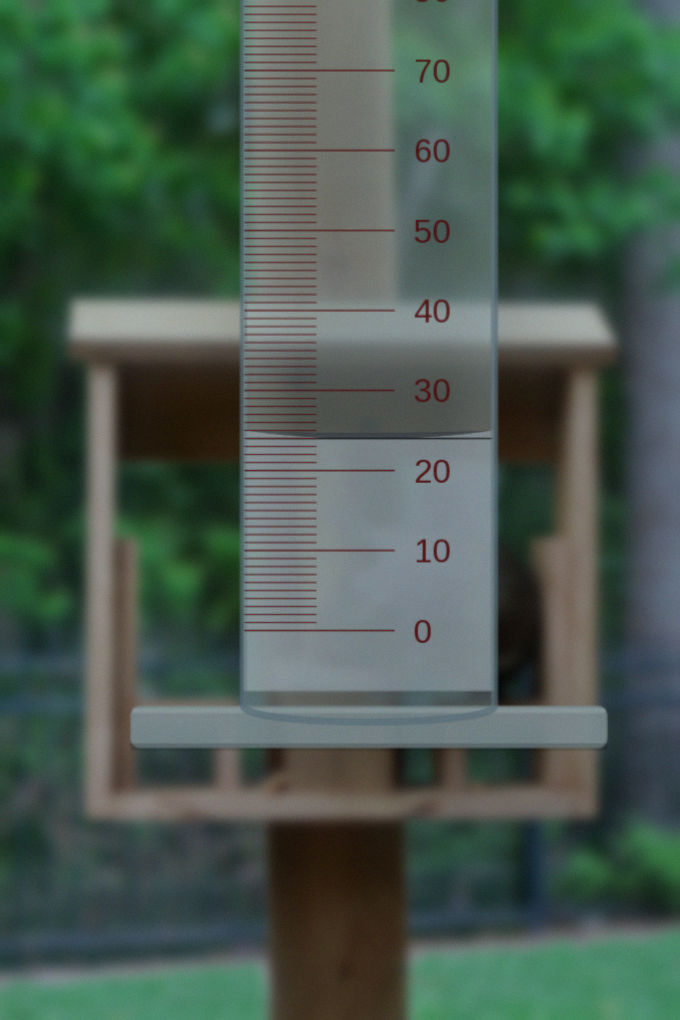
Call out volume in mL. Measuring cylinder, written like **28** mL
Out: **24** mL
